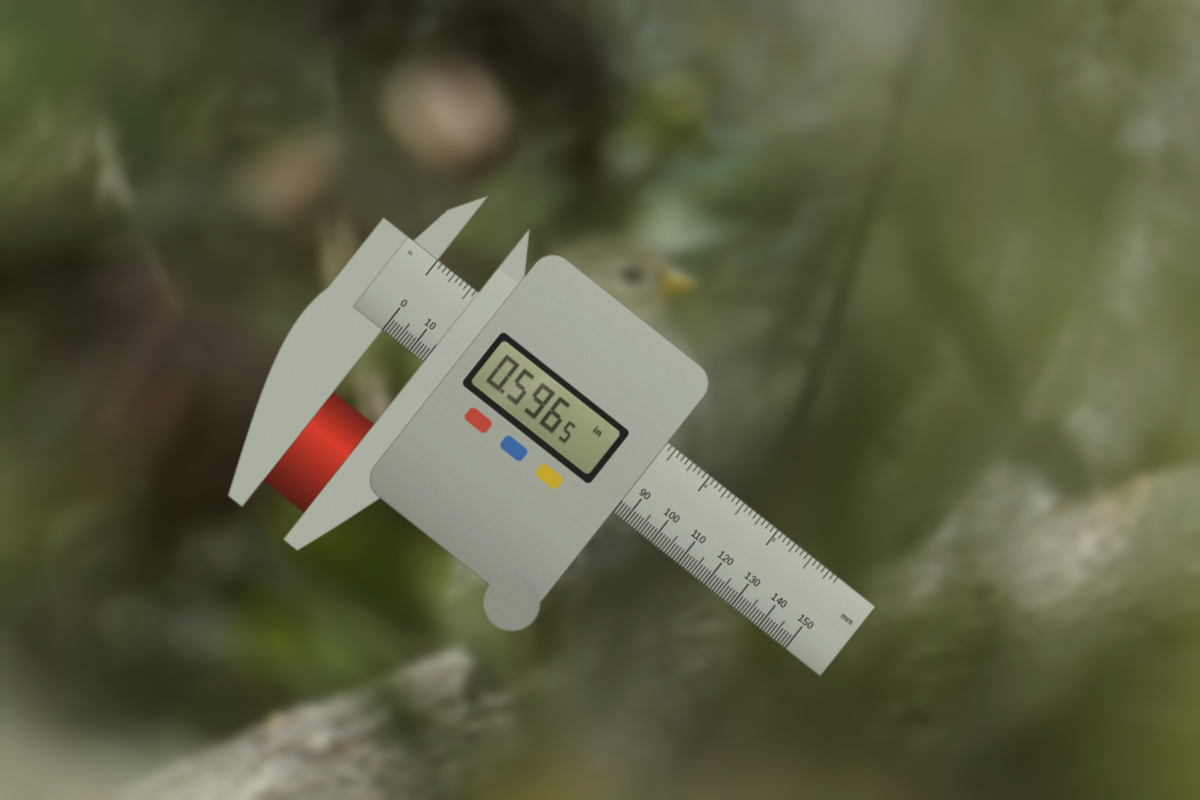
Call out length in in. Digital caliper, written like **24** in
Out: **0.5965** in
